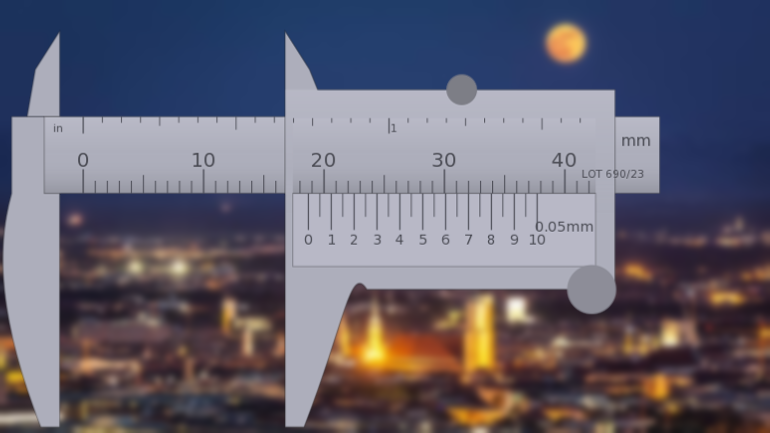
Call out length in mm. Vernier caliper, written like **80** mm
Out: **18.7** mm
